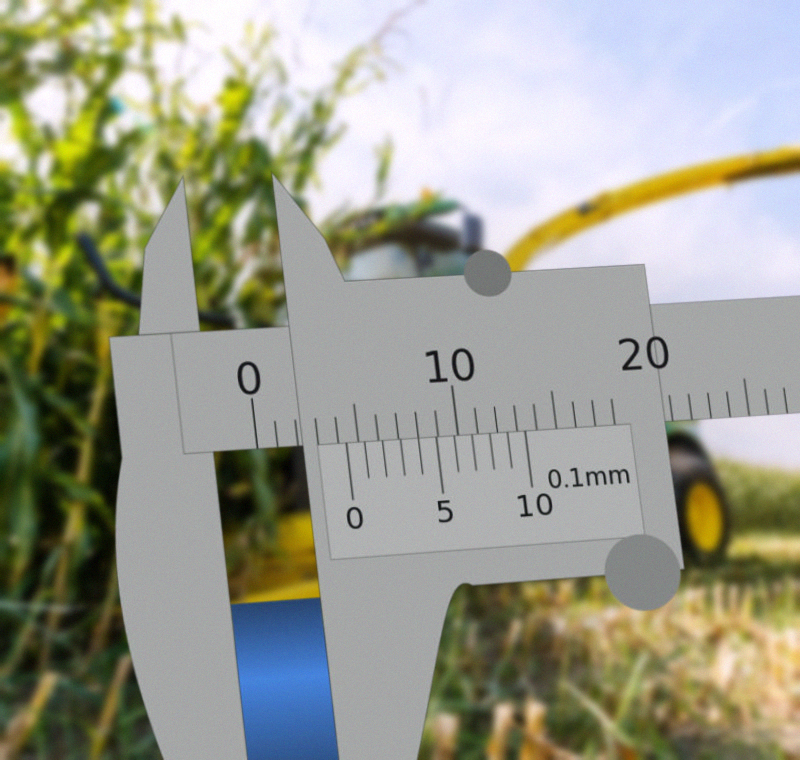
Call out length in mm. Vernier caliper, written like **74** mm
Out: **4.4** mm
